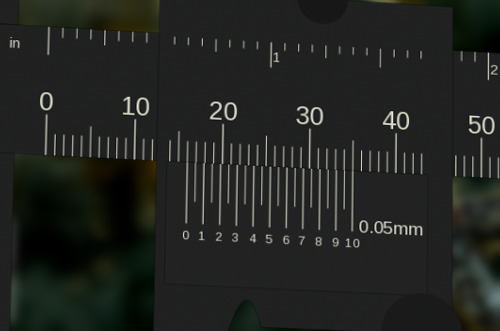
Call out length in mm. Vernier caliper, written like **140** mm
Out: **16.0** mm
